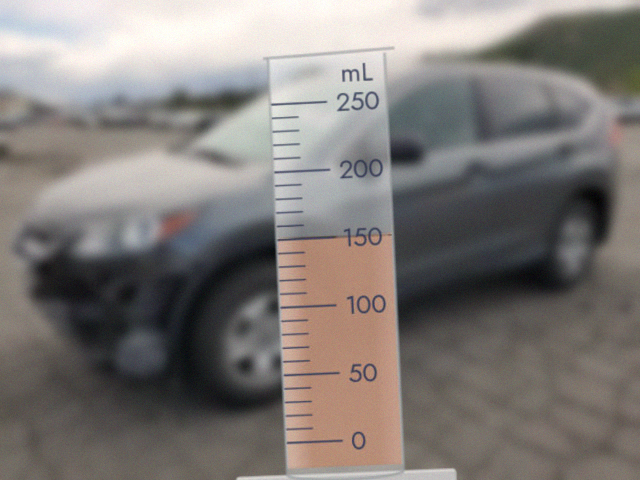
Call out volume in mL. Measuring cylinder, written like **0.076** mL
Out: **150** mL
